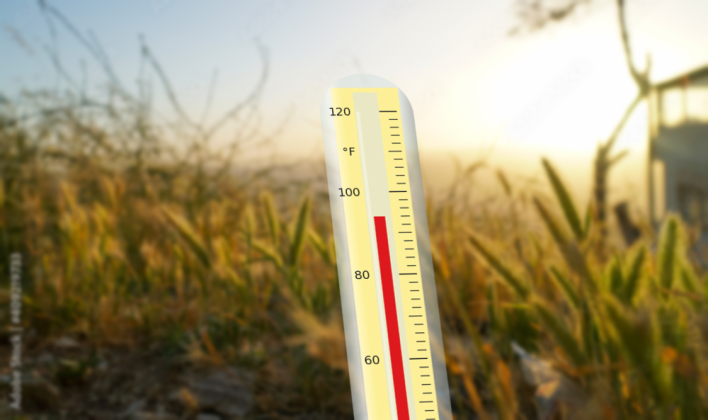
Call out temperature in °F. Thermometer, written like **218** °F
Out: **94** °F
